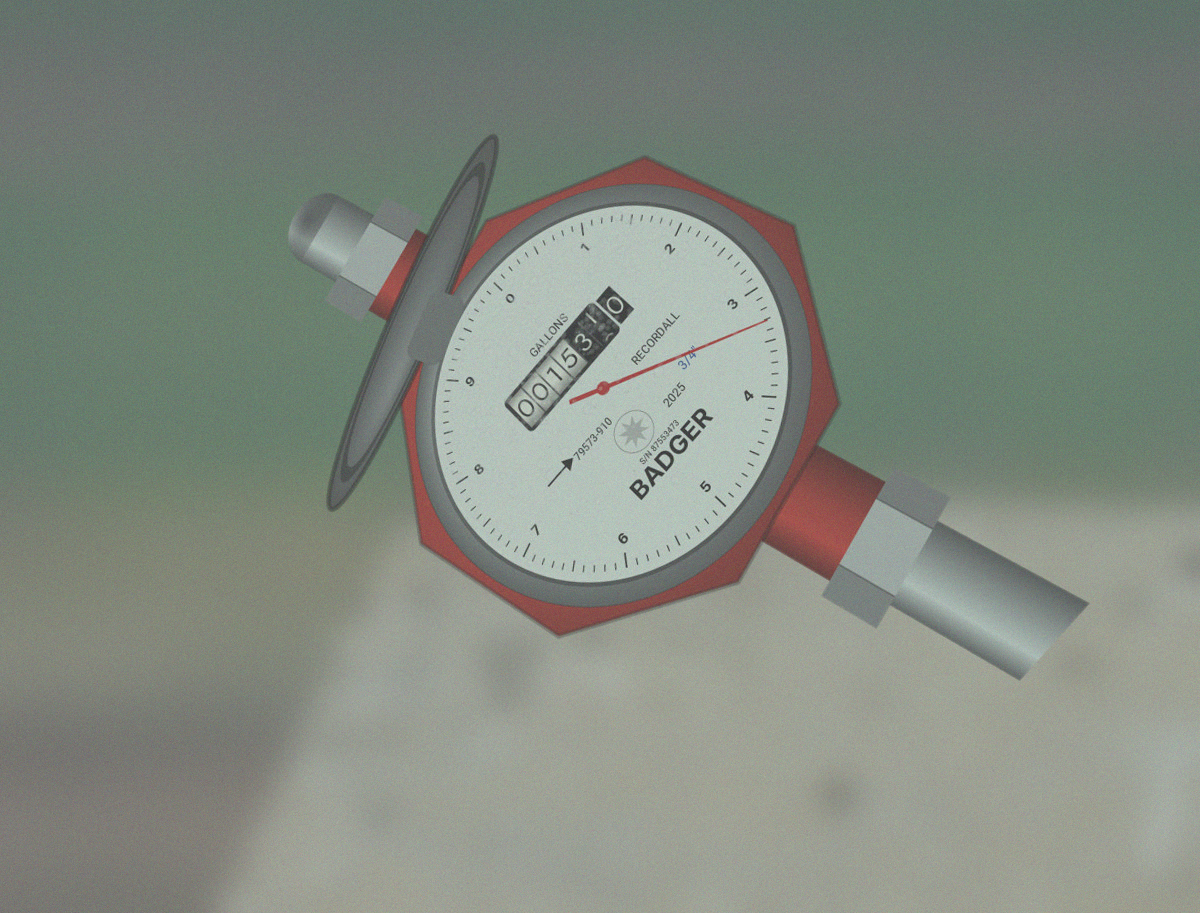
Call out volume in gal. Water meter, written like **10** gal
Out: **15313.3** gal
